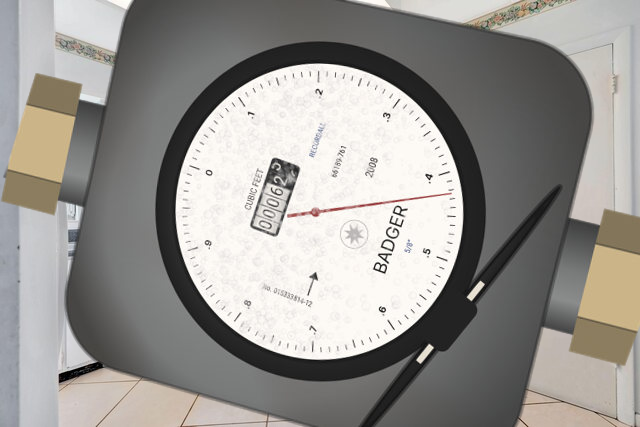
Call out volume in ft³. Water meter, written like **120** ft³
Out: **625.42** ft³
